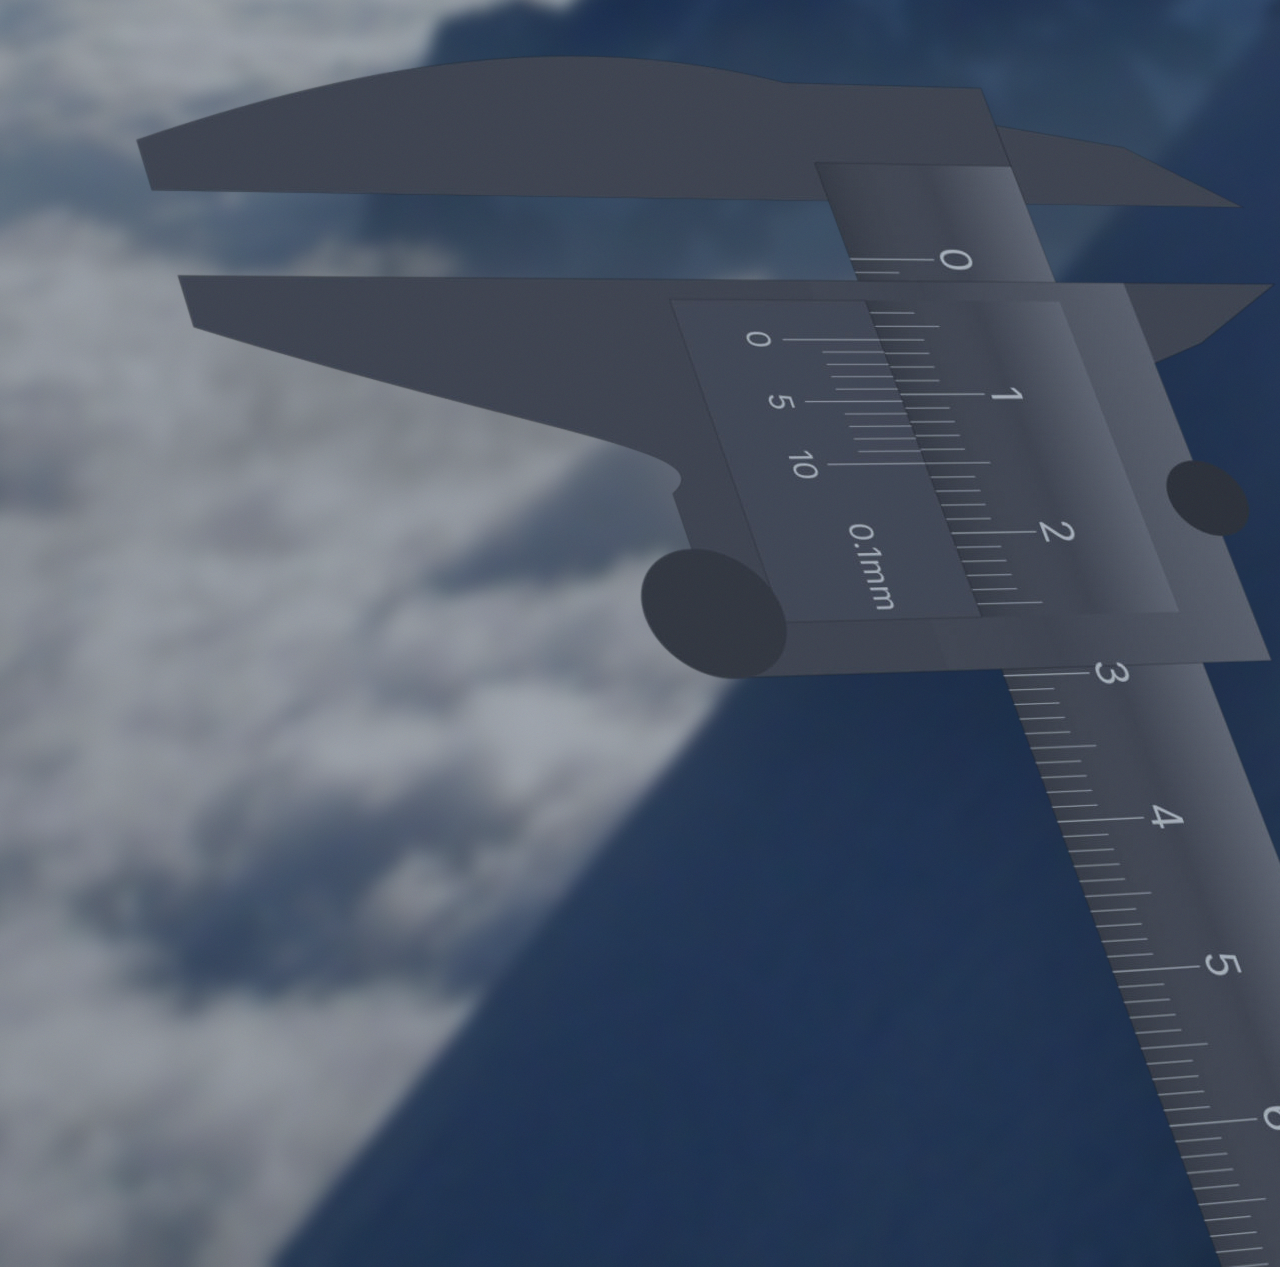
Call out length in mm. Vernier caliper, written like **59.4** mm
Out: **6.0** mm
